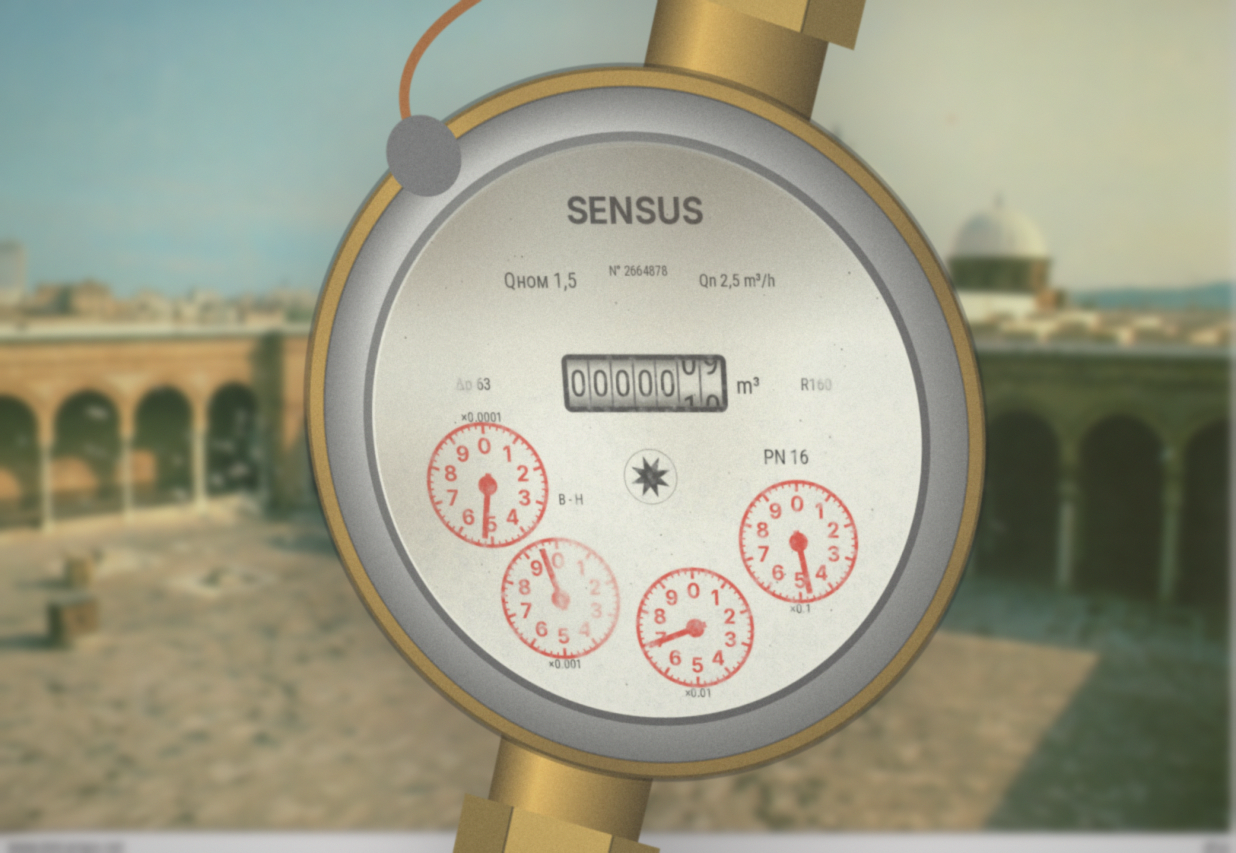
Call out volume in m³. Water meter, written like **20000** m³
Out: **9.4695** m³
